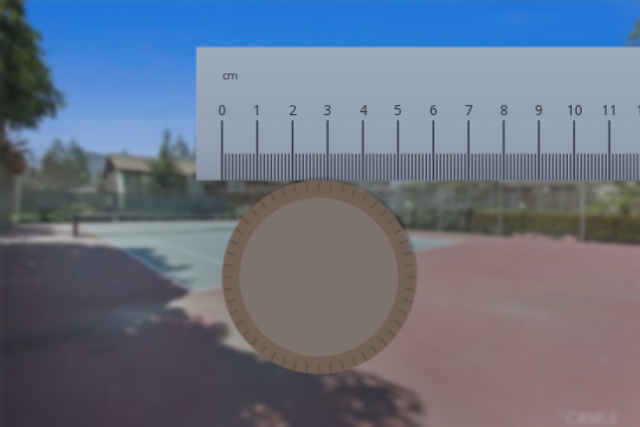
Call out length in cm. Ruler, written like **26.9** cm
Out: **5.5** cm
